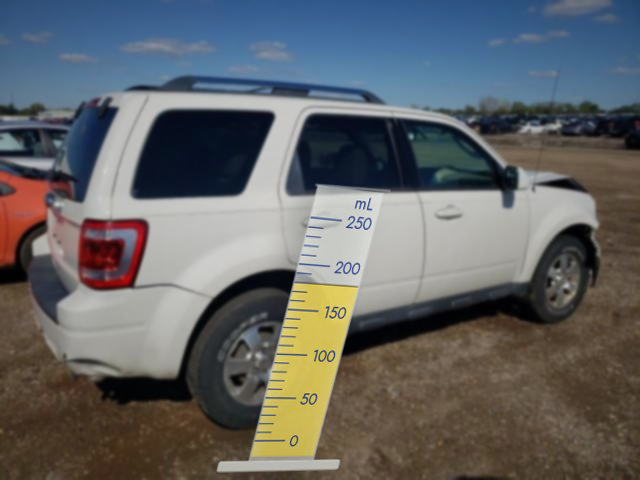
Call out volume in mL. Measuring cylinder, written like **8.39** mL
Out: **180** mL
